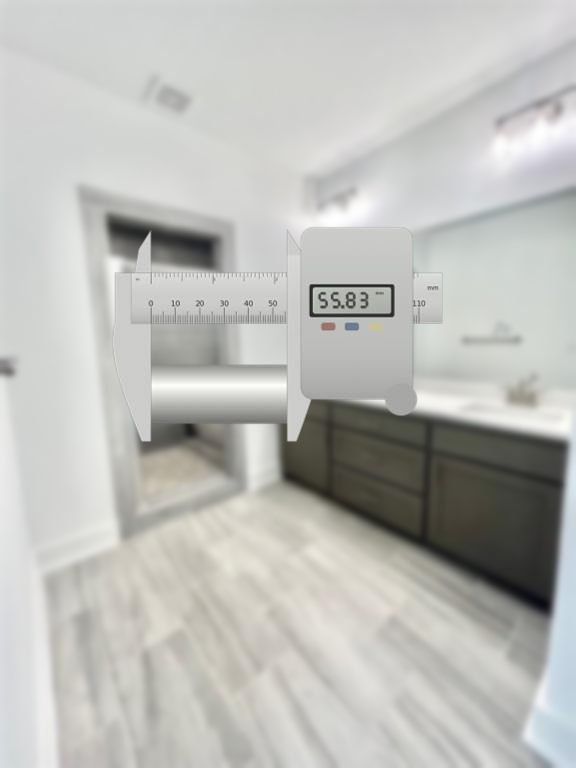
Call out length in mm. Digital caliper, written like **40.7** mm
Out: **55.83** mm
